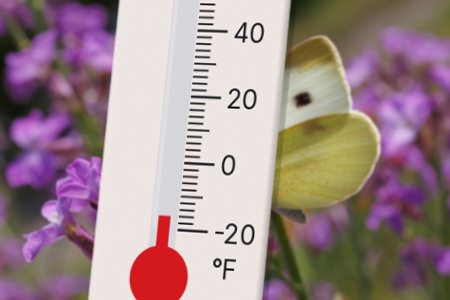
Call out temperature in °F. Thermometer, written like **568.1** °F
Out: **-16** °F
